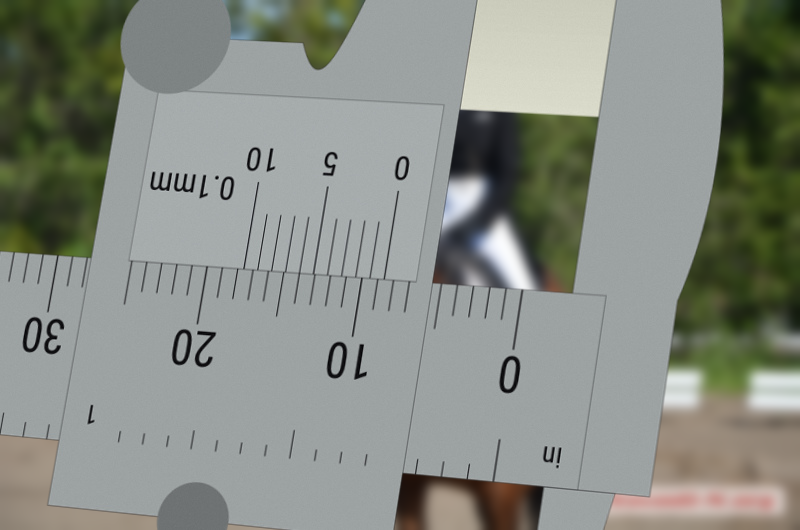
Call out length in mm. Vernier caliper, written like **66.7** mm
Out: **8.6** mm
